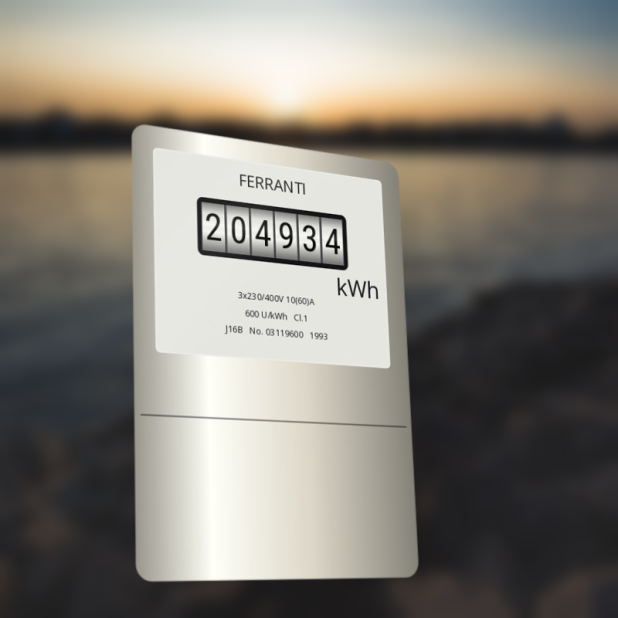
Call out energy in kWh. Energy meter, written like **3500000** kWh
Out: **204934** kWh
